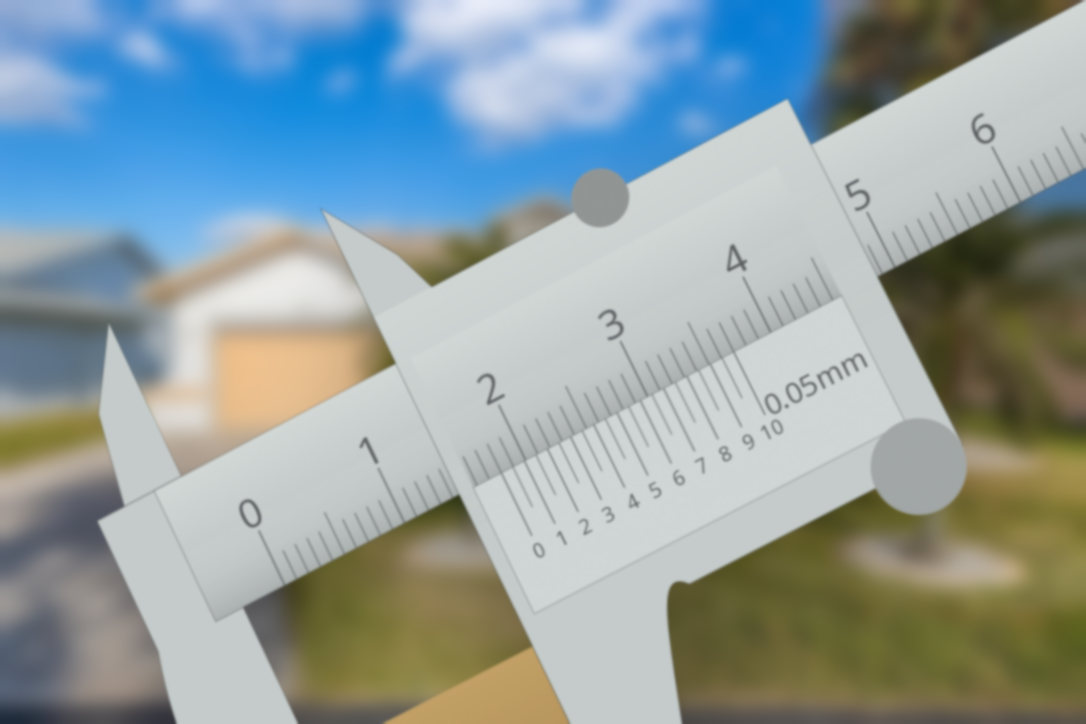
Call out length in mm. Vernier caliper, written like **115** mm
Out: **18.0** mm
